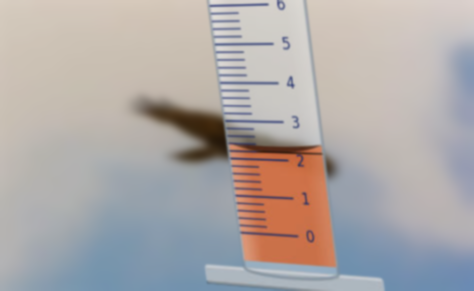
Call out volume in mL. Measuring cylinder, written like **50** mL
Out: **2.2** mL
